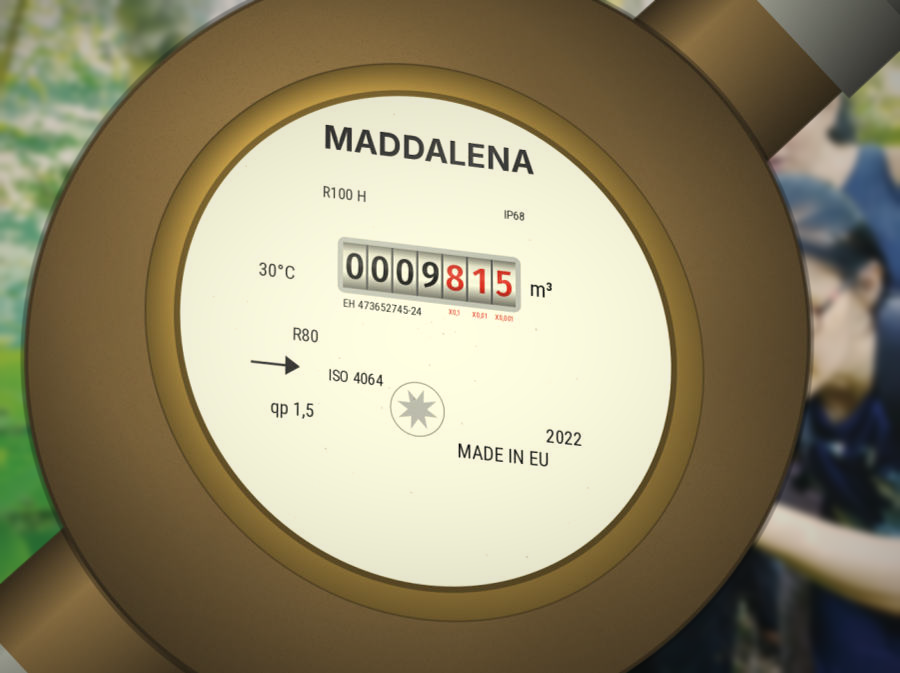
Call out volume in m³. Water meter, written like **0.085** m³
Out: **9.815** m³
